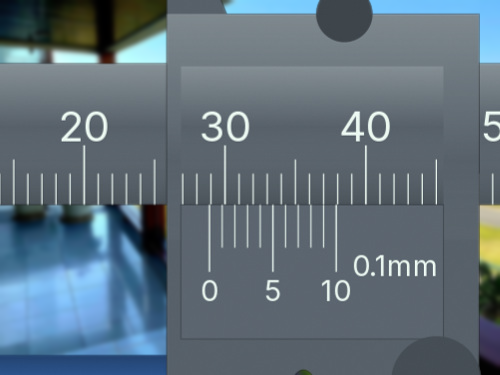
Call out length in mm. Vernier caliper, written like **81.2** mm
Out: **28.9** mm
